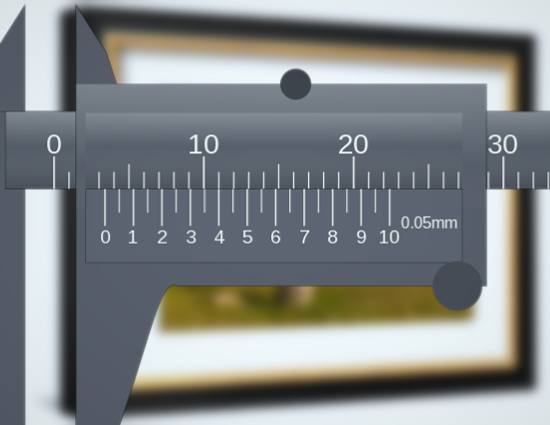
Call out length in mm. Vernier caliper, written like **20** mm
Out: **3.4** mm
